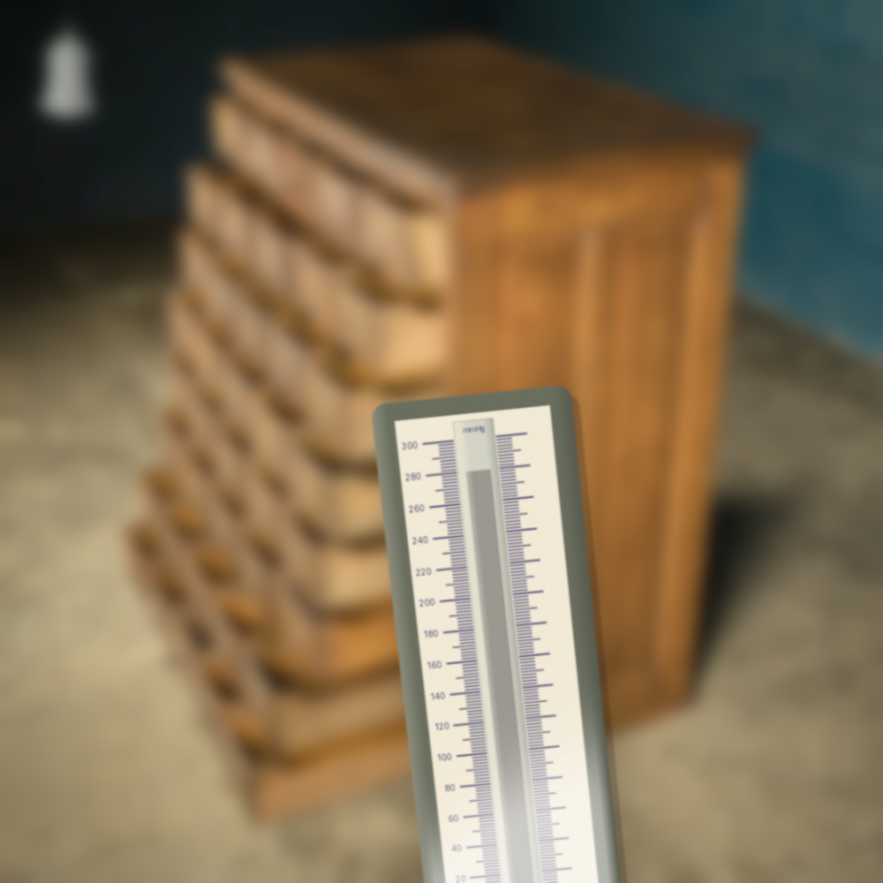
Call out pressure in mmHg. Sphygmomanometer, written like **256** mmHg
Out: **280** mmHg
